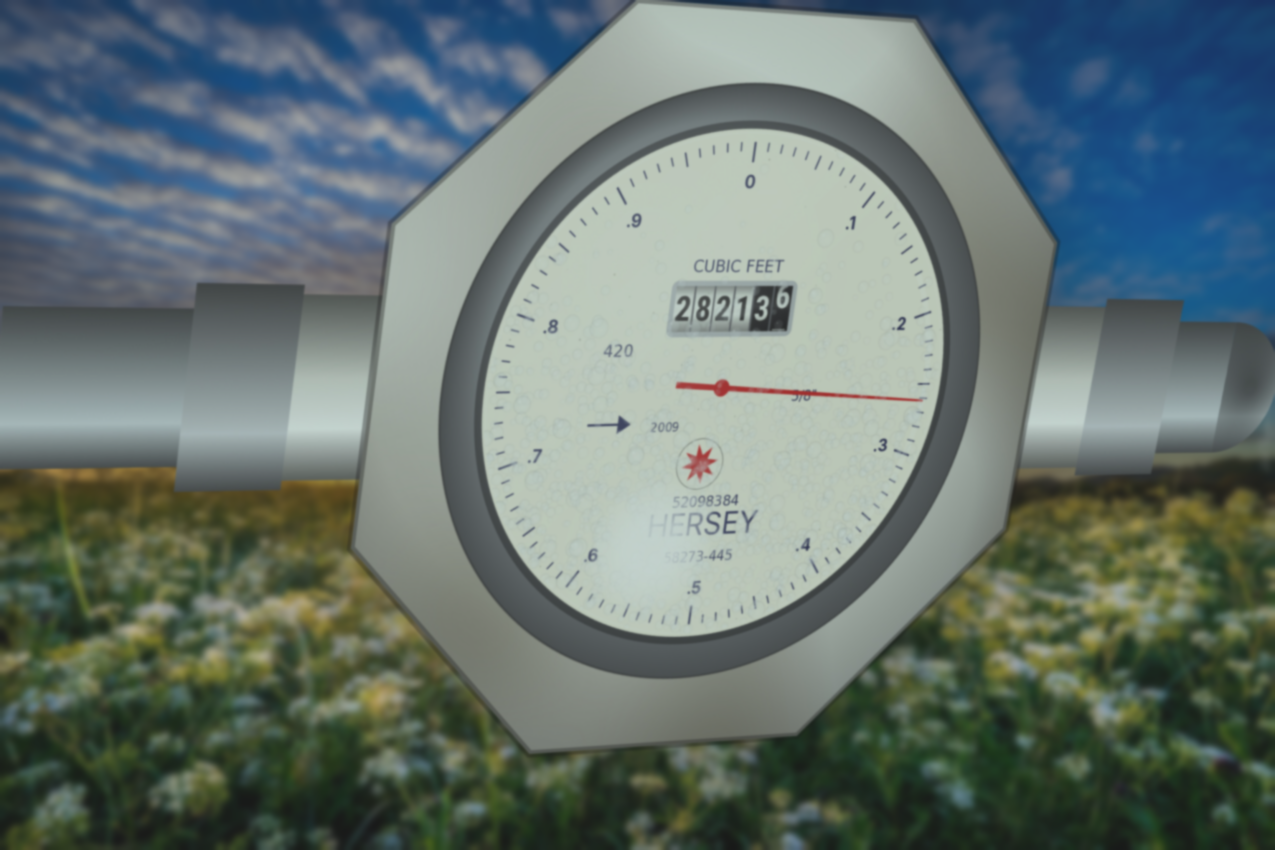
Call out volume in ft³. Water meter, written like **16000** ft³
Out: **282136.26** ft³
